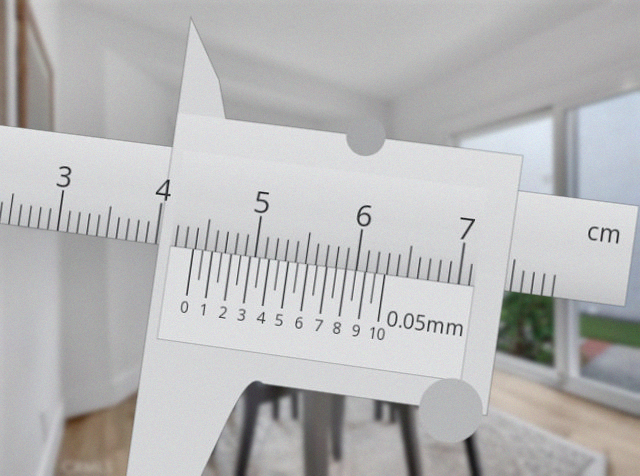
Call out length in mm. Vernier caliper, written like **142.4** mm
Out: **43.8** mm
